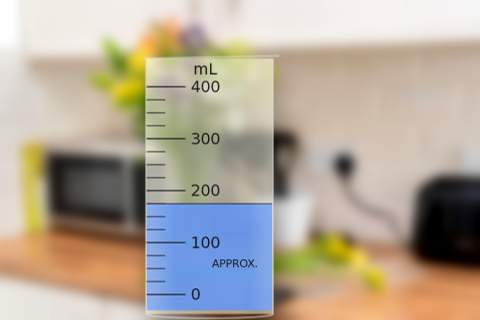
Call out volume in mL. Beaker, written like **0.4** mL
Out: **175** mL
